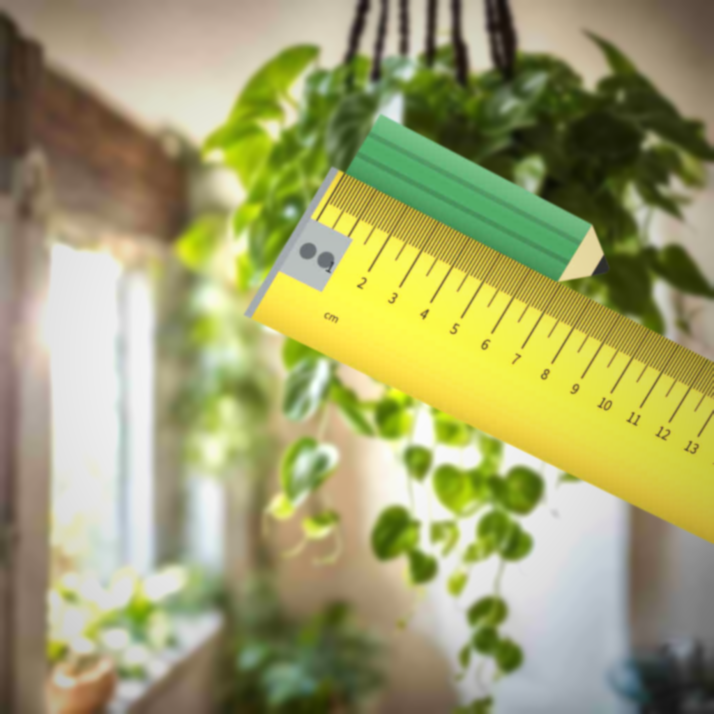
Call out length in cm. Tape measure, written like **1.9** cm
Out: **8** cm
